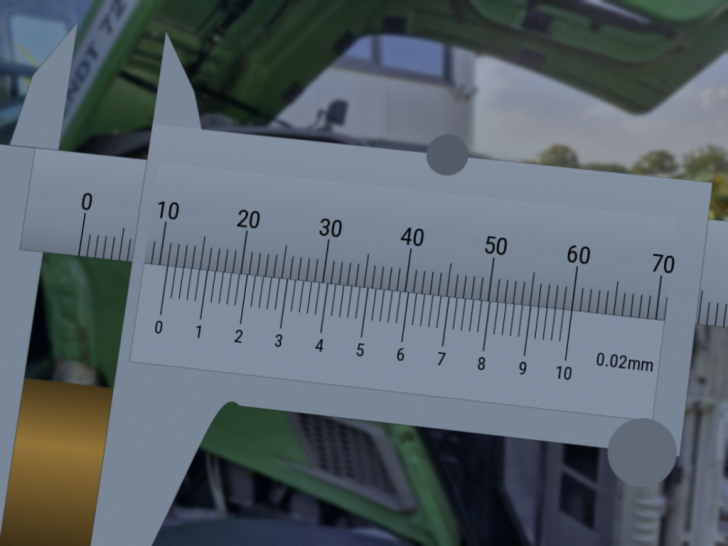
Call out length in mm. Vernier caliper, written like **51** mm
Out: **11.0** mm
